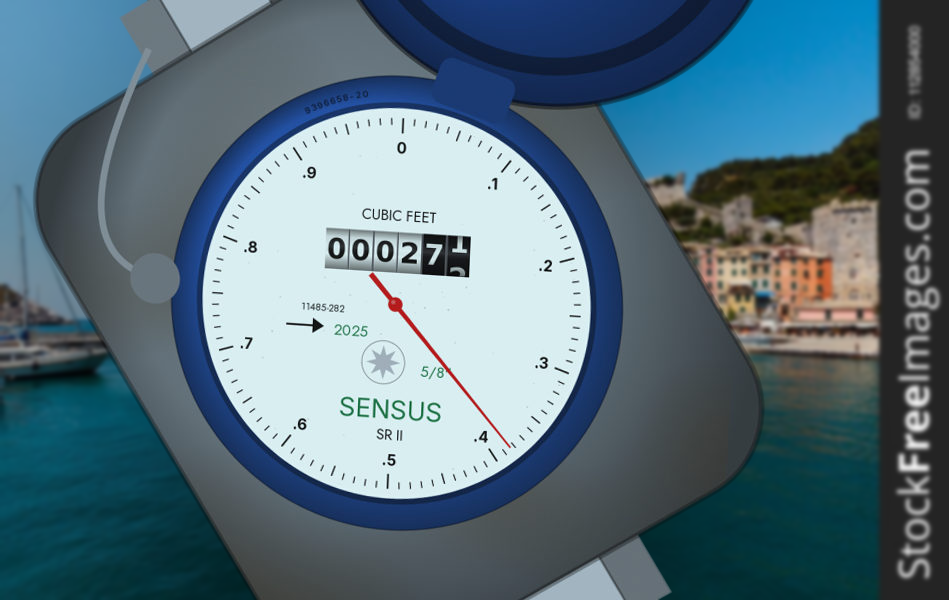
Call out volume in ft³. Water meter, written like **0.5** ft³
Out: **271.38** ft³
